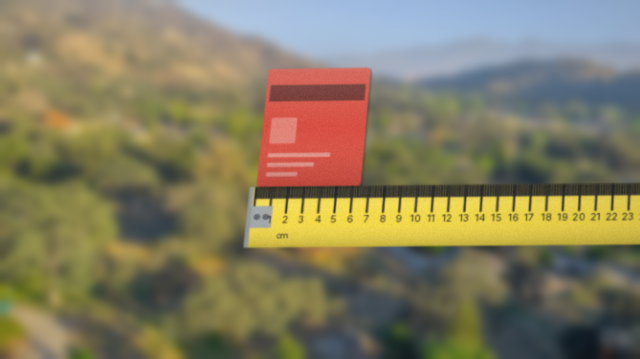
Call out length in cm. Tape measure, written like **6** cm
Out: **6.5** cm
